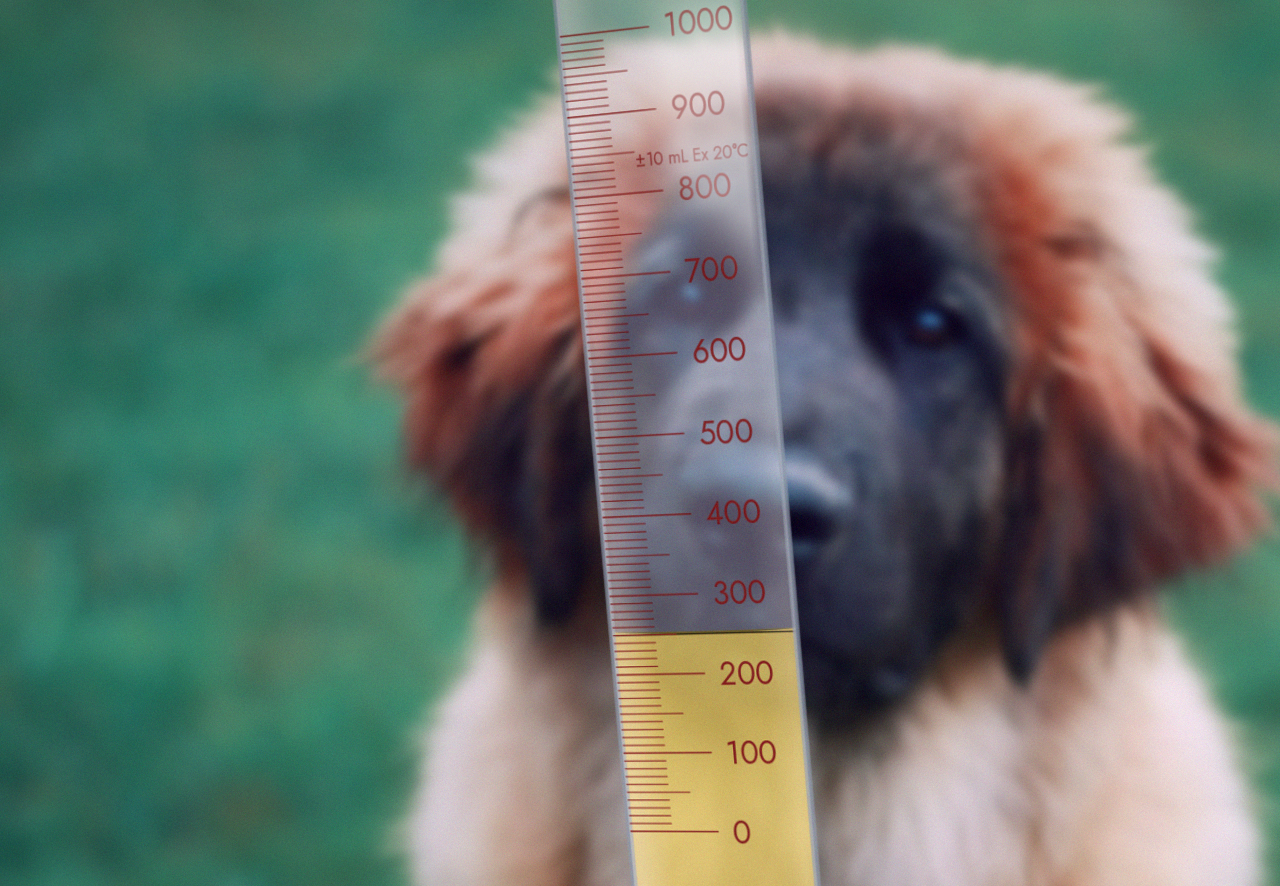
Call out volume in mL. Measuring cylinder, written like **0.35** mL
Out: **250** mL
